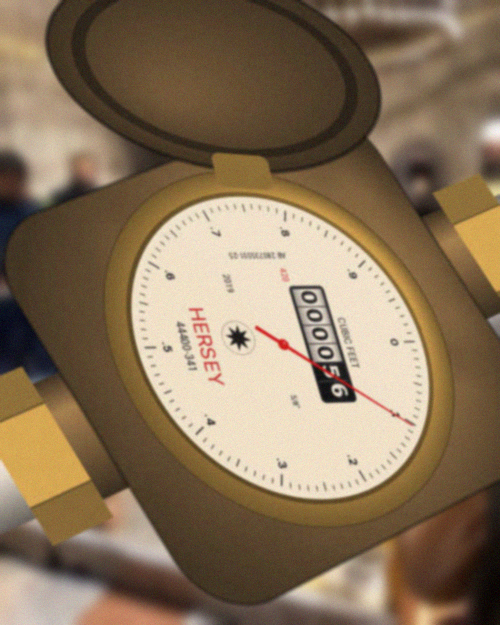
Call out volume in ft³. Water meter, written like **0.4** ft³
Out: **56.10** ft³
